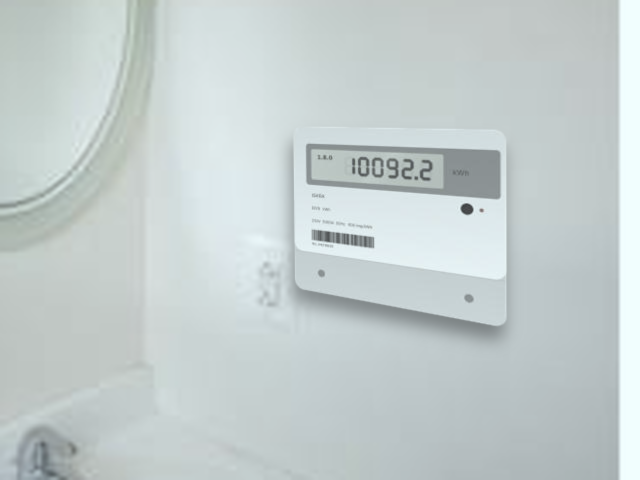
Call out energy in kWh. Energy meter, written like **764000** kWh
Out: **10092.2** kWh
